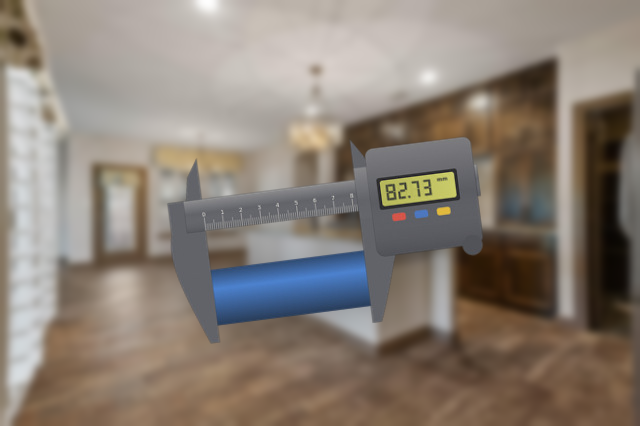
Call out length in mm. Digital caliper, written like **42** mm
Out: **82.73** mm
